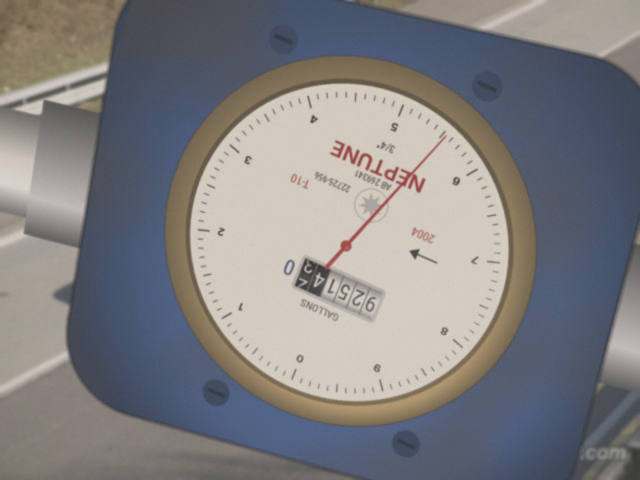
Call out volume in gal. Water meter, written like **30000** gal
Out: **9251425.5** gal
